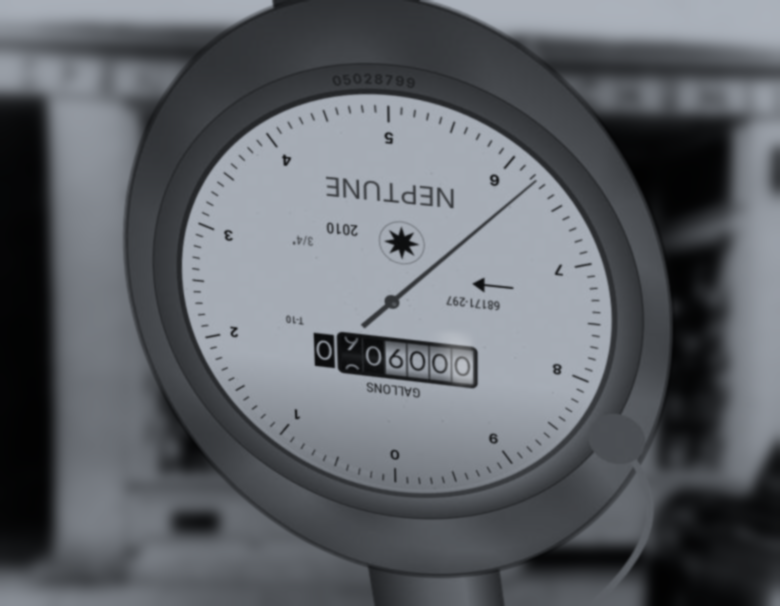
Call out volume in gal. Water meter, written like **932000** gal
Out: **9056.2** gal
